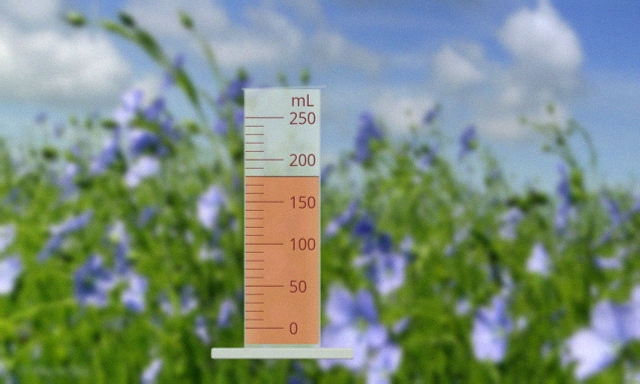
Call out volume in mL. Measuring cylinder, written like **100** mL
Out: **180** mL
